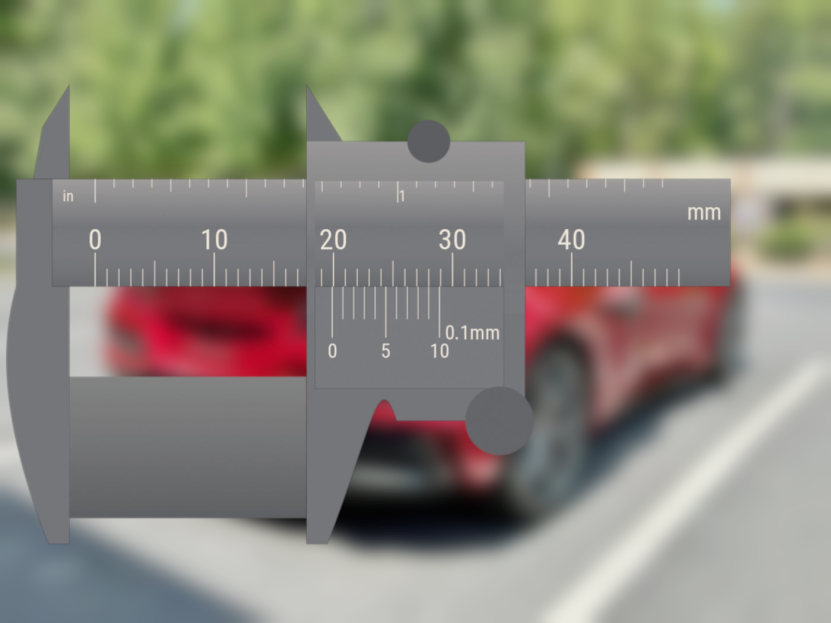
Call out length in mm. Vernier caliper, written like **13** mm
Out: **19.9** mm
